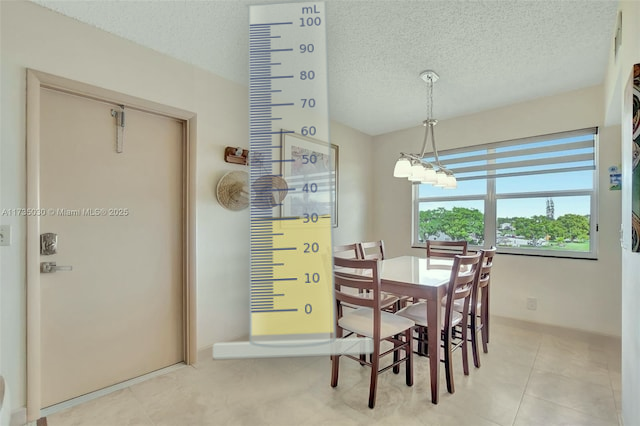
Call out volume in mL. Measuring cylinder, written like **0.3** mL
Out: **30** mL
